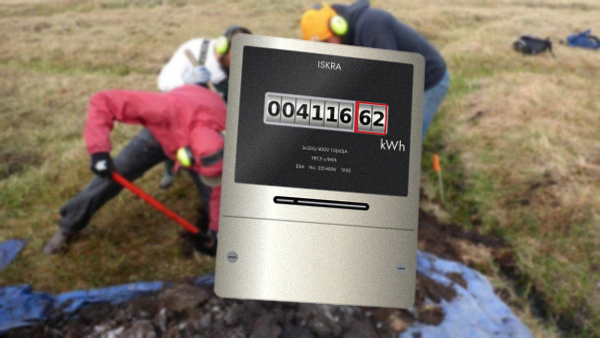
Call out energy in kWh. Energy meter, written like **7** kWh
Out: **4116.62** kWh
